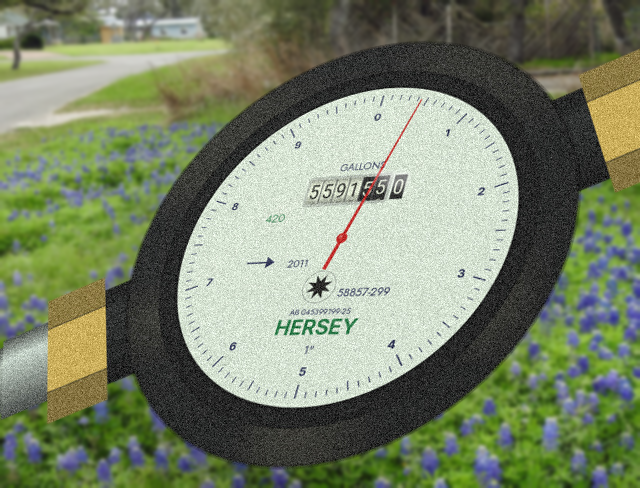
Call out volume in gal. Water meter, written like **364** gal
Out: **5591550.4** gal
